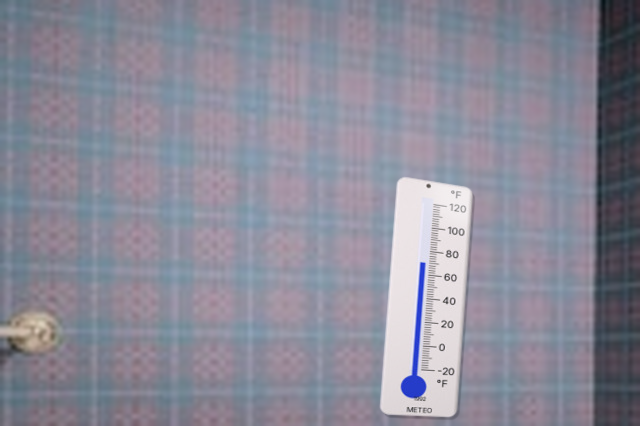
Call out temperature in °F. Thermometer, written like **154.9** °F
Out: **70** °F
